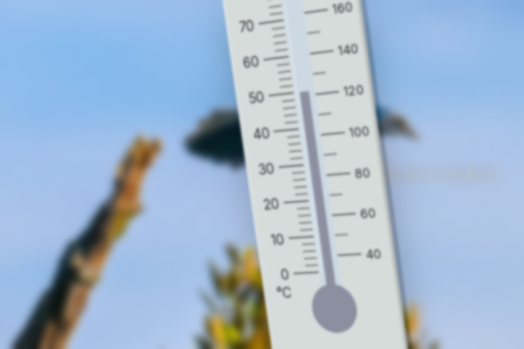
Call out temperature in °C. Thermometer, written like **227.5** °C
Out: **50** °C
